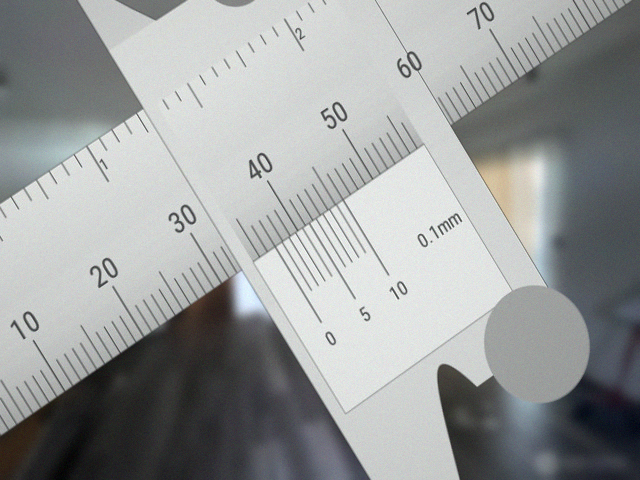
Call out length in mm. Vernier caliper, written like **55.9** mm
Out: **37.0** mm
